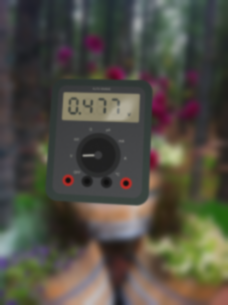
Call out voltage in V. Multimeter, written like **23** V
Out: **0.477** V
